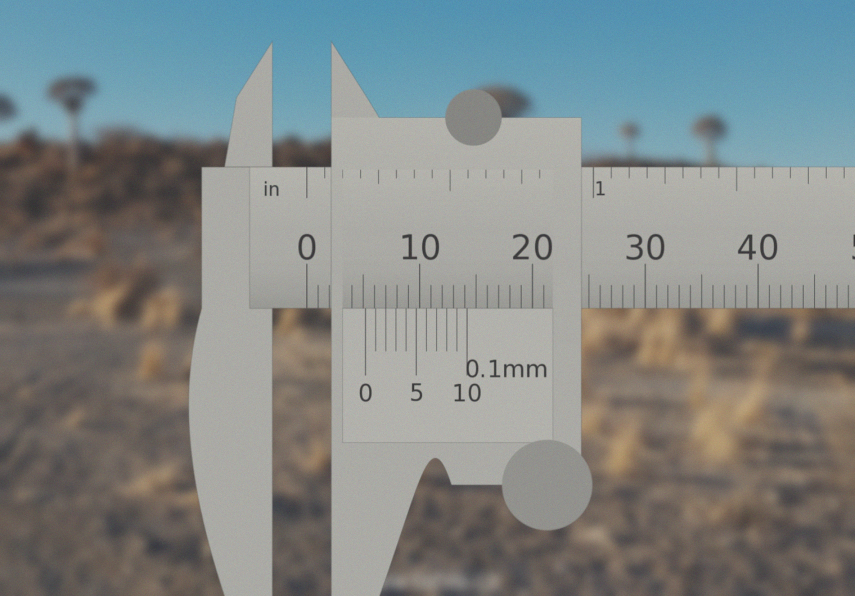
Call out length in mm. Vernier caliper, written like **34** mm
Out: **5.2** mm
